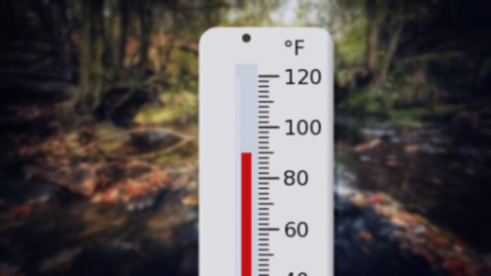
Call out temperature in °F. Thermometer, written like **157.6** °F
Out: **90** °F
